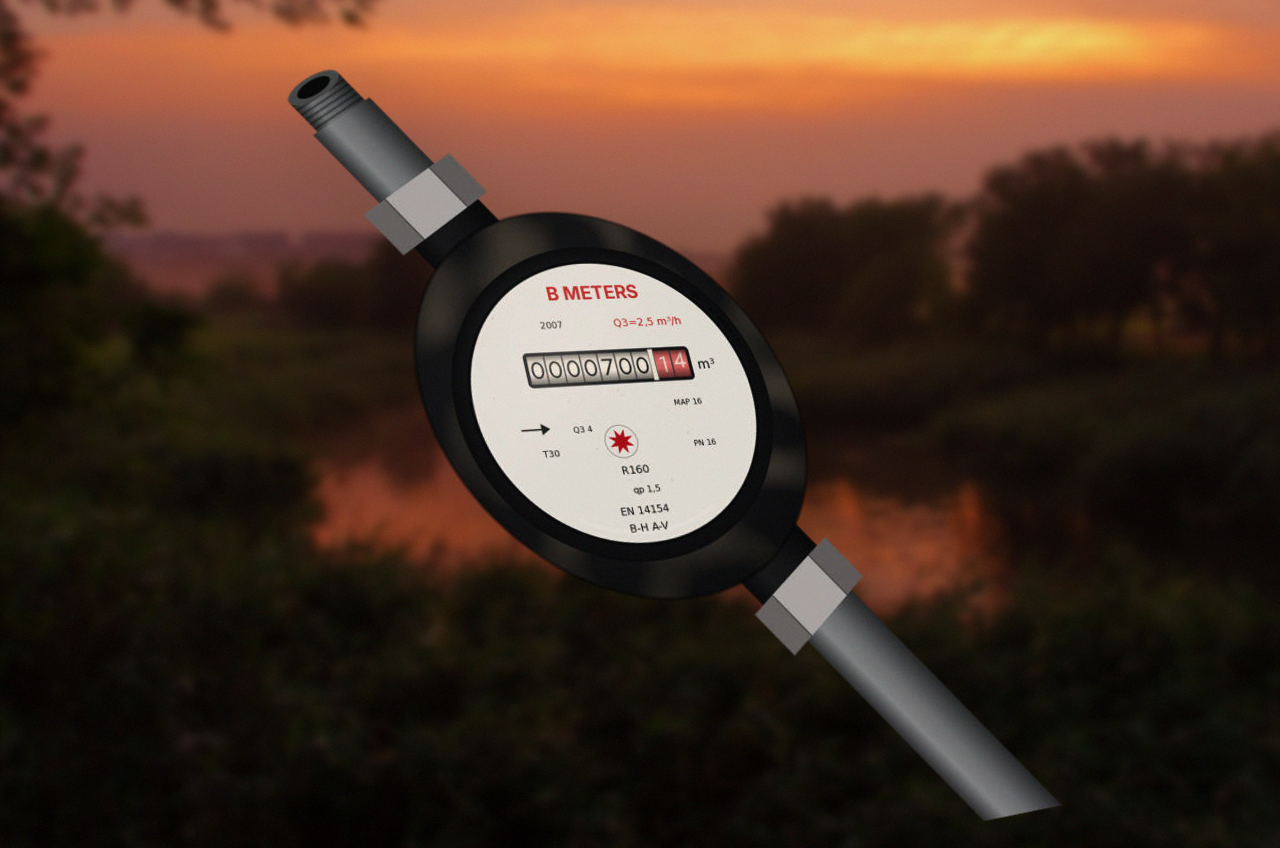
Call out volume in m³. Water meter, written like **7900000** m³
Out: **700.14** m³
